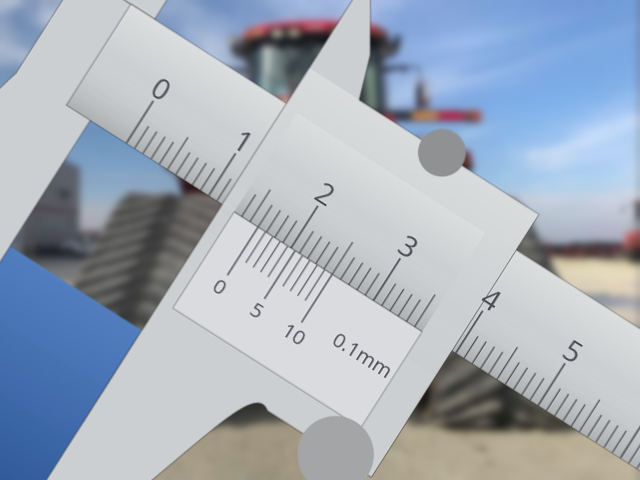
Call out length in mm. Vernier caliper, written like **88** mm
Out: **16.0** mm
